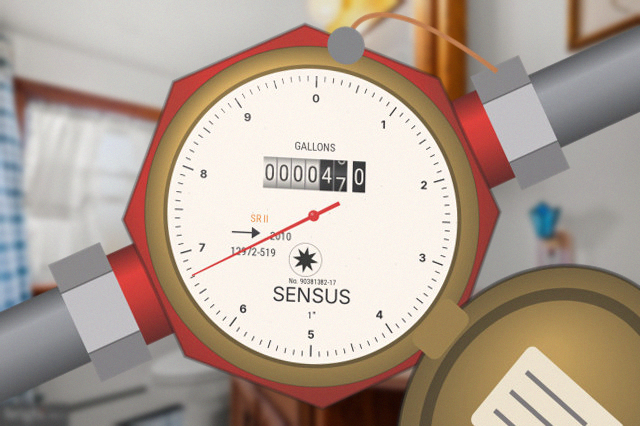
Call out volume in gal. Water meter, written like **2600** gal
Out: **466.7** gal
